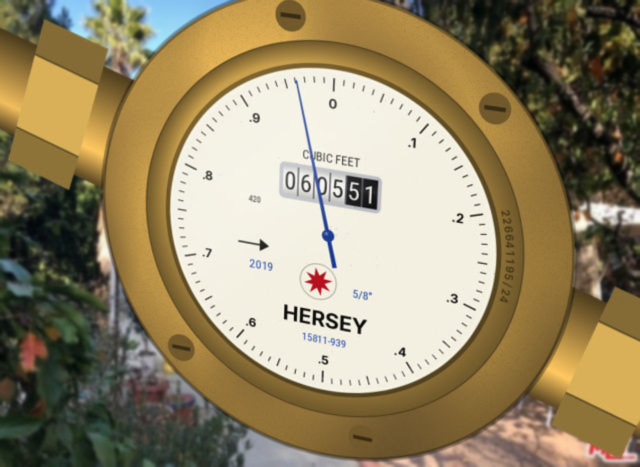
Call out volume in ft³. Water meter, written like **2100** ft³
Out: **60550.96** ft³
